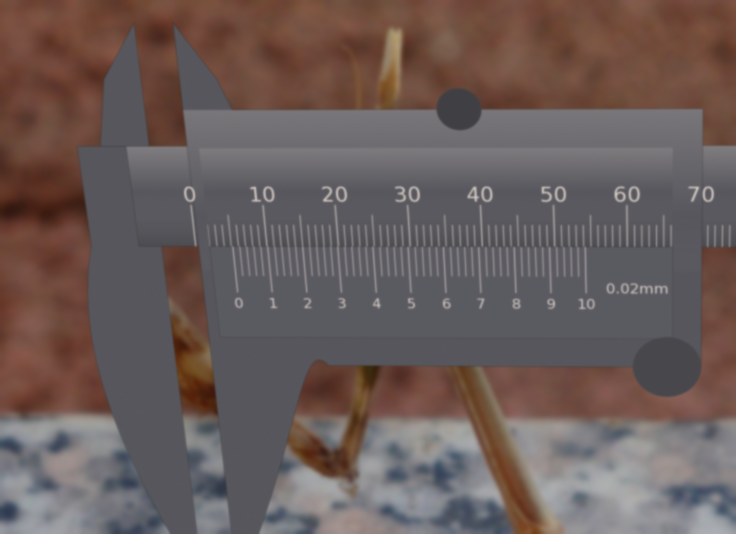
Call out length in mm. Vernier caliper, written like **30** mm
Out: **5.2** mm
